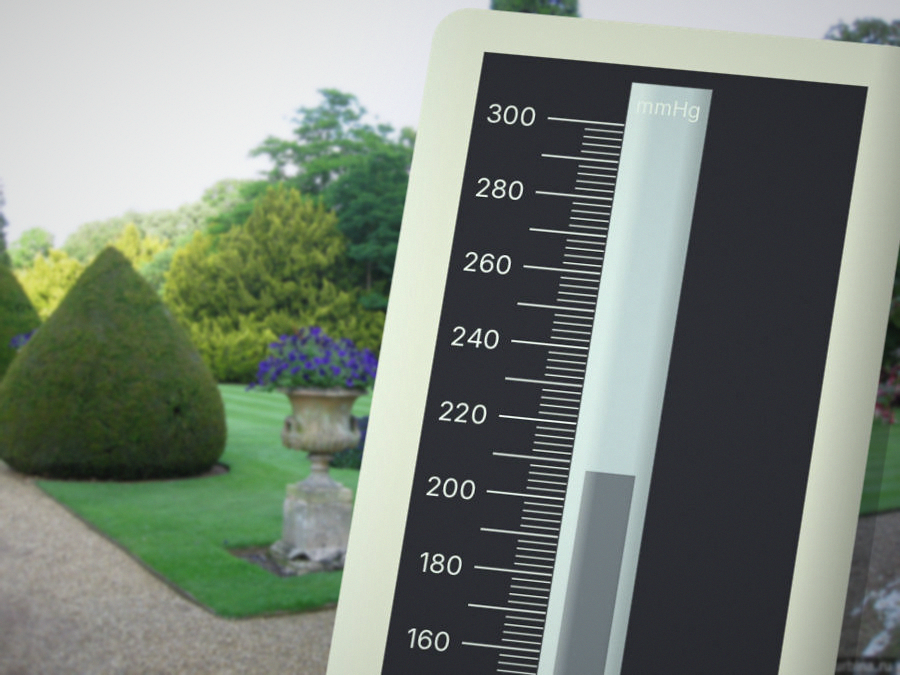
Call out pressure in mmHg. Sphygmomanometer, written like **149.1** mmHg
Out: **208** mmHg
